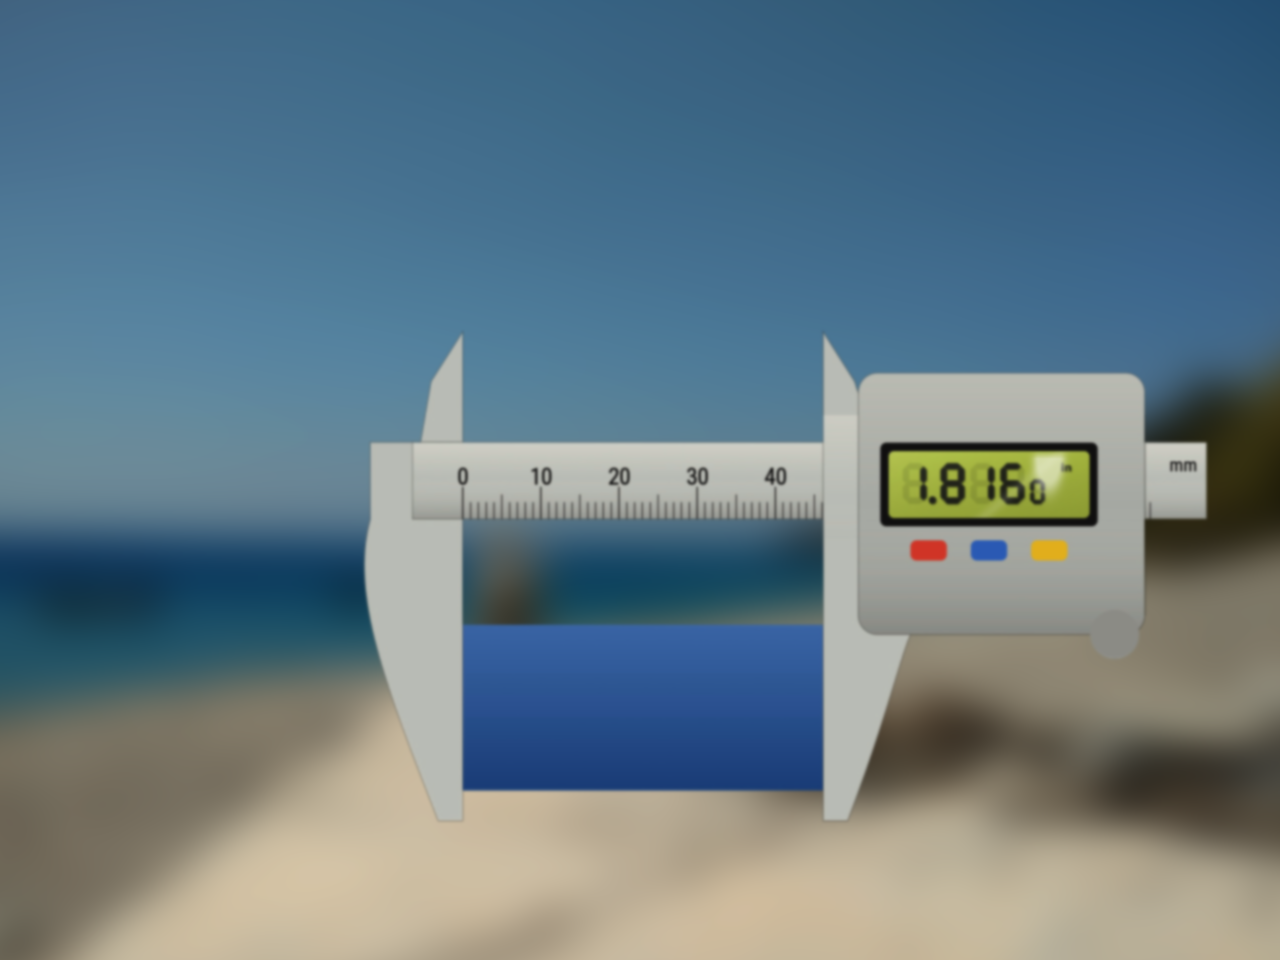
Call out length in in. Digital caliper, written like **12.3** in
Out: **1.8160** in
